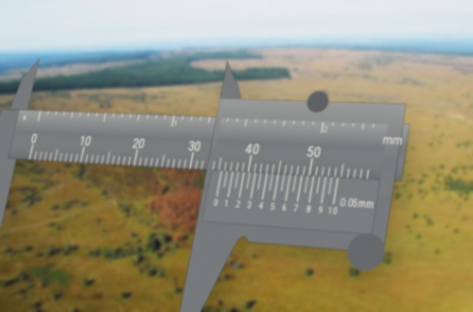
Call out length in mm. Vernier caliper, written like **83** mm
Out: **35.5** mm
